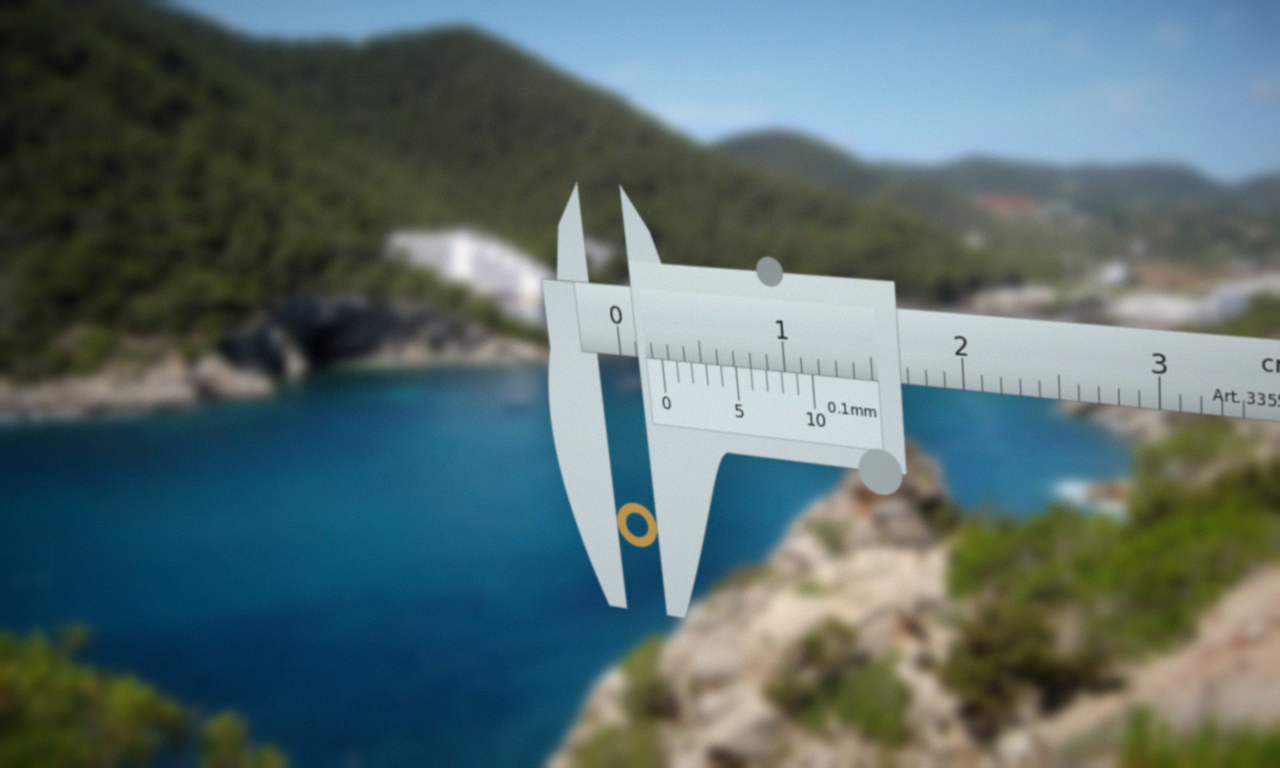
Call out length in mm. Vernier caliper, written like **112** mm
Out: **2.6** mm
